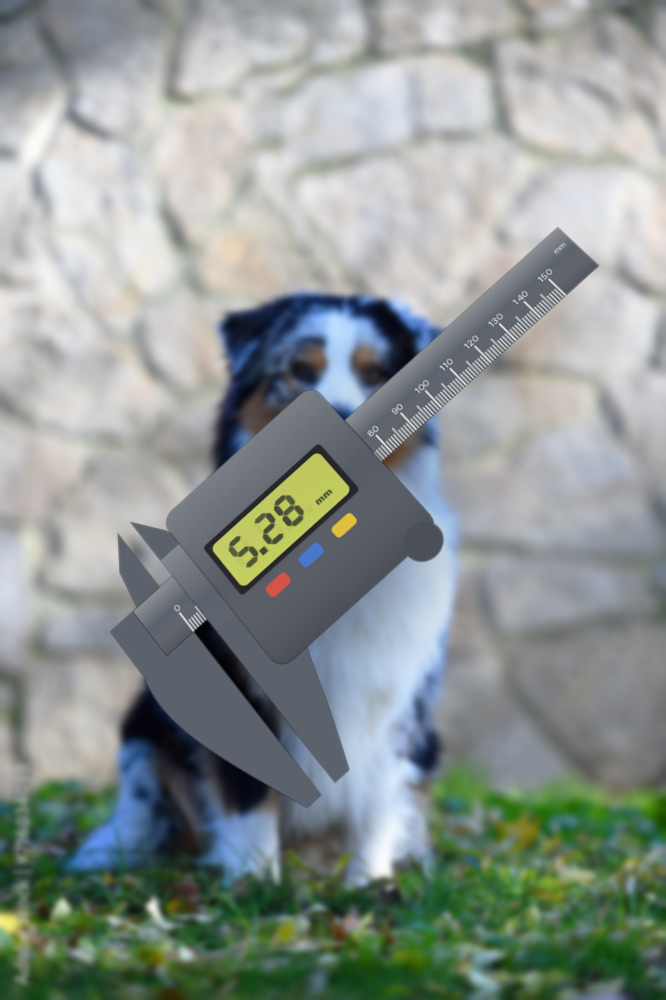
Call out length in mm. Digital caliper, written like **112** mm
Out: **5.28** mm
